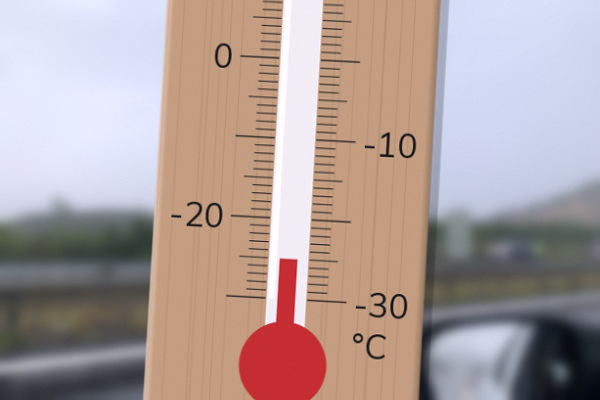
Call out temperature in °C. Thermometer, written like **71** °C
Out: **-25** °C
